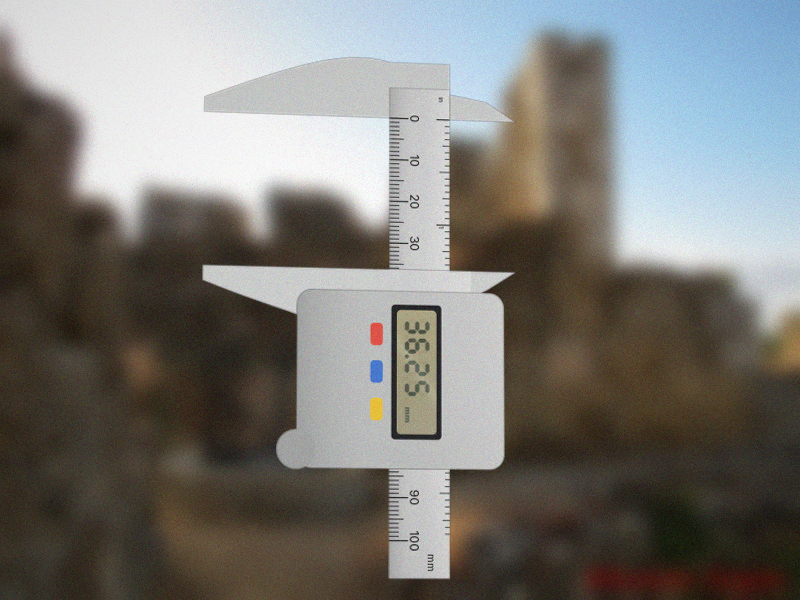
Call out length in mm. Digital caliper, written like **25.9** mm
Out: **36.25** mm
